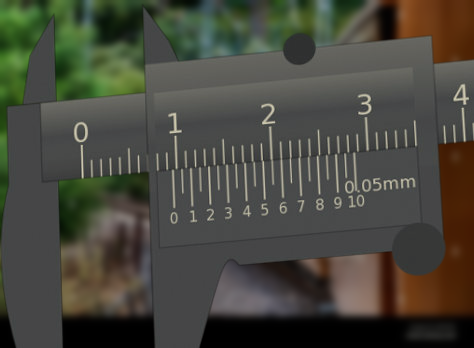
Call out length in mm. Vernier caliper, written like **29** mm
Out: **9.6** mm
